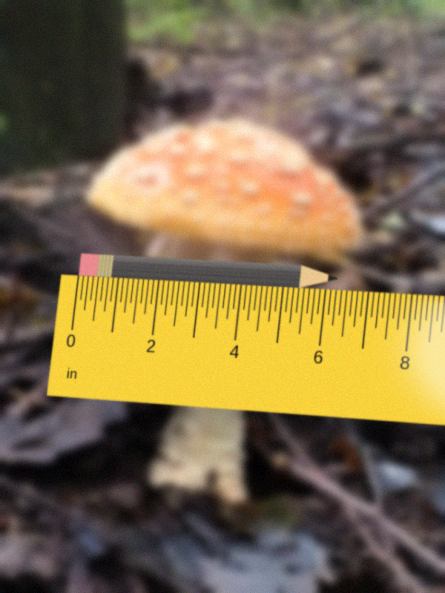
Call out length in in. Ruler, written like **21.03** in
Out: **6.25** in
